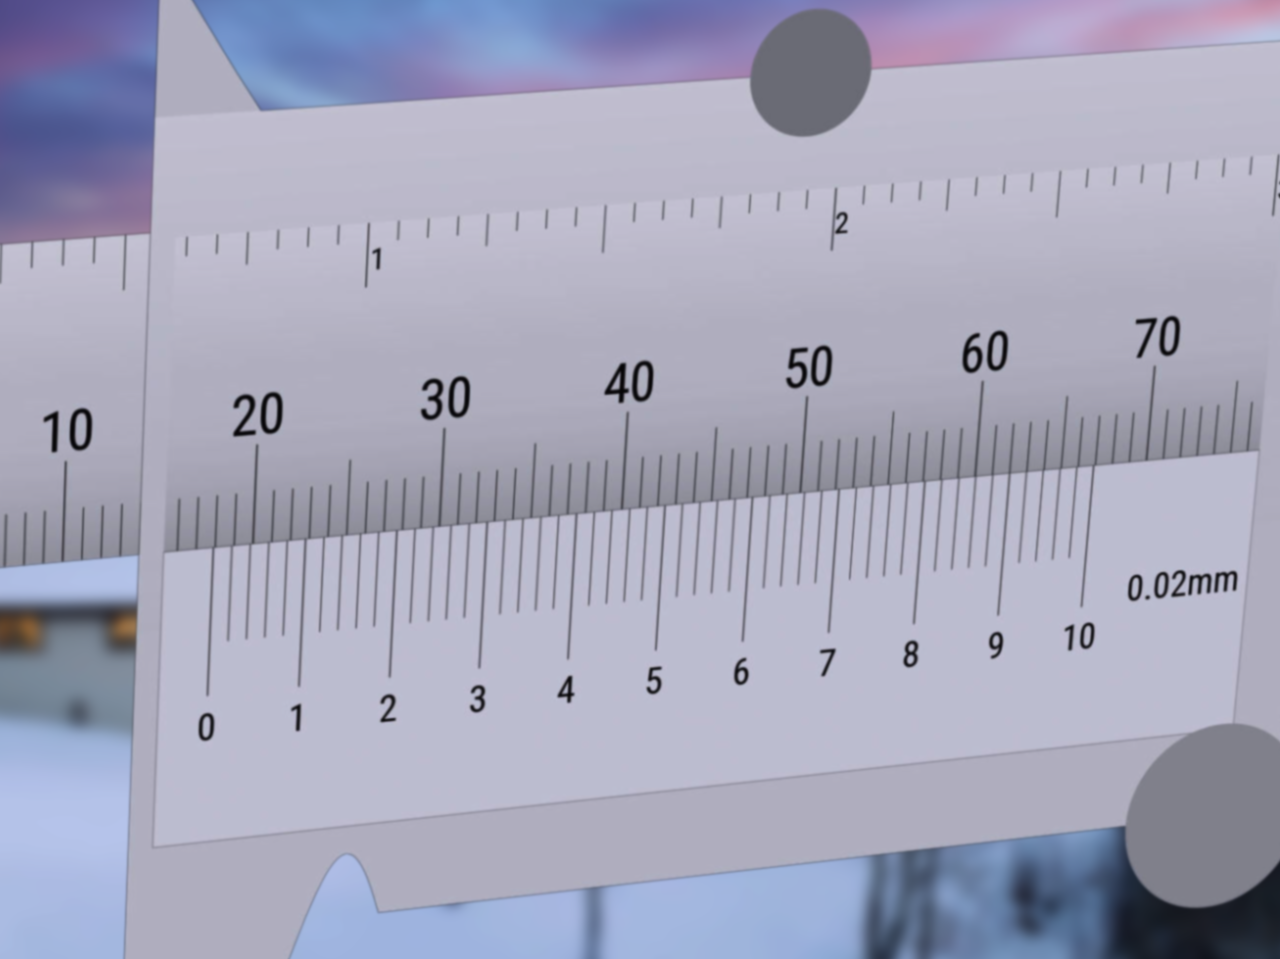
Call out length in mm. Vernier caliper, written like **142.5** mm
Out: **17.9** mm
